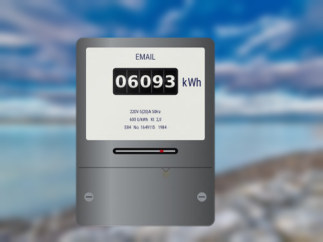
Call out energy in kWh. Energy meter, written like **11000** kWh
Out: **6093** kWh
